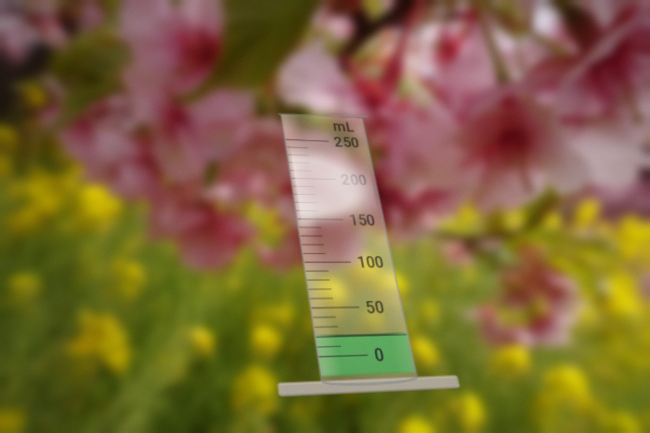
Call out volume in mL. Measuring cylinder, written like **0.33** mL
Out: **20** mL
